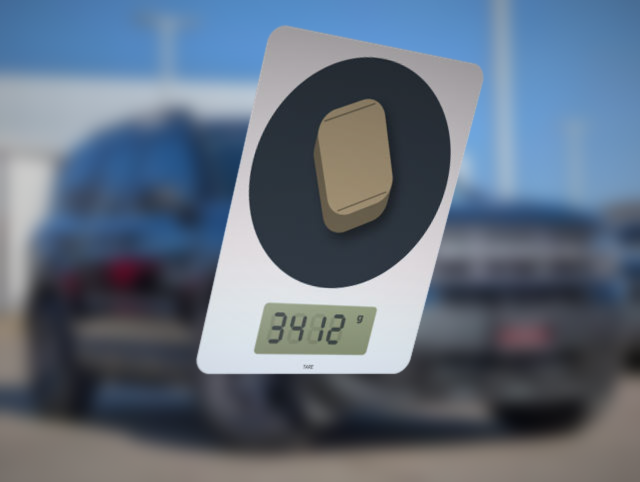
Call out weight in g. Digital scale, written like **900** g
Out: **3412** g
